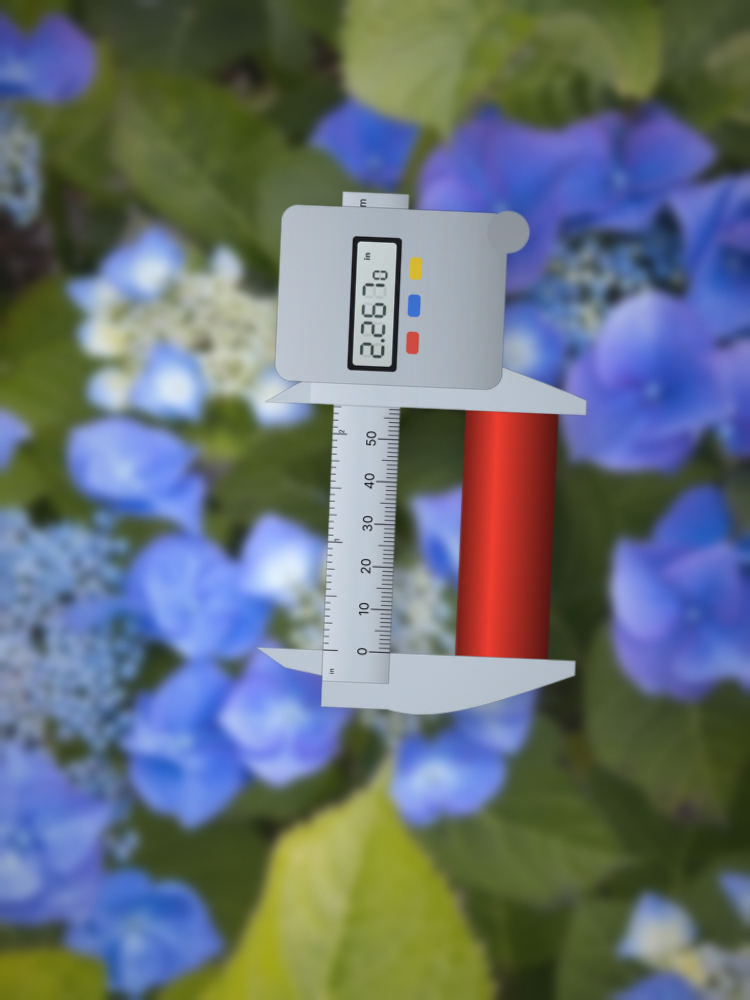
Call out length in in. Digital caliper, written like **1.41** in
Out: **2.2670** in
